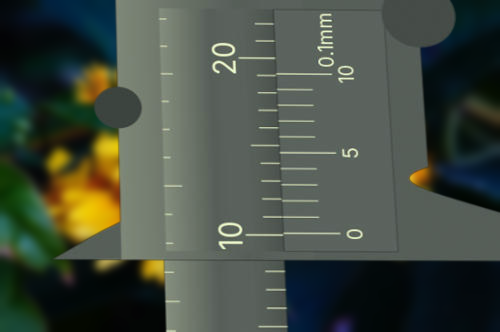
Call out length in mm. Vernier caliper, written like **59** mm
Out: **10.1** mm
